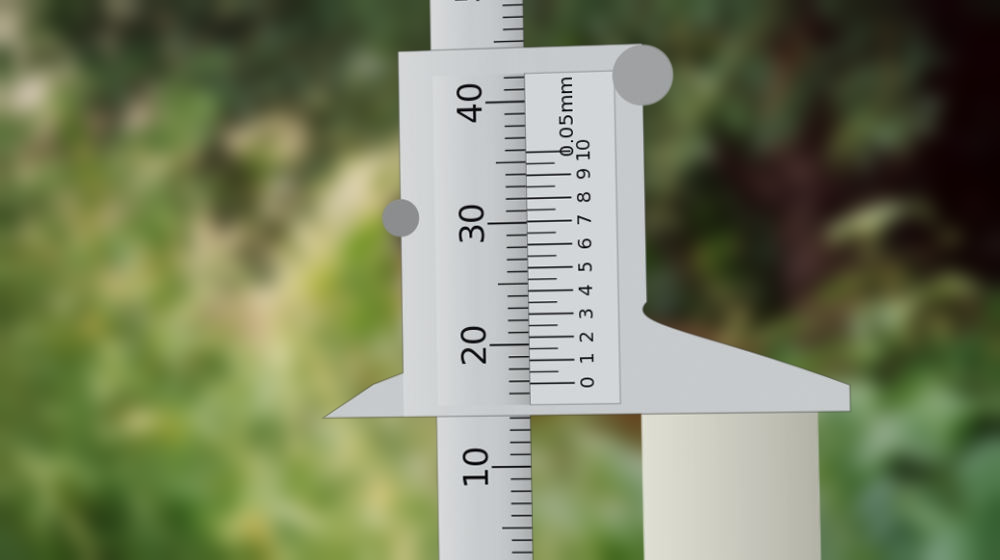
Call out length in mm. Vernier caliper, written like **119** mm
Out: **16.8** mm
